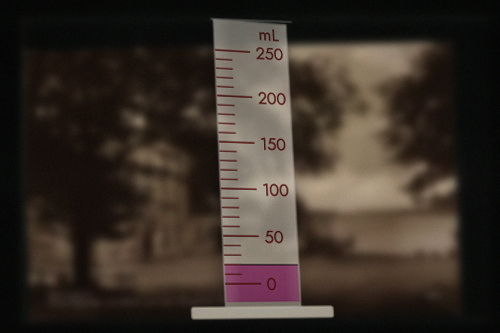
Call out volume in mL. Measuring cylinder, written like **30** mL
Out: **20** mL
